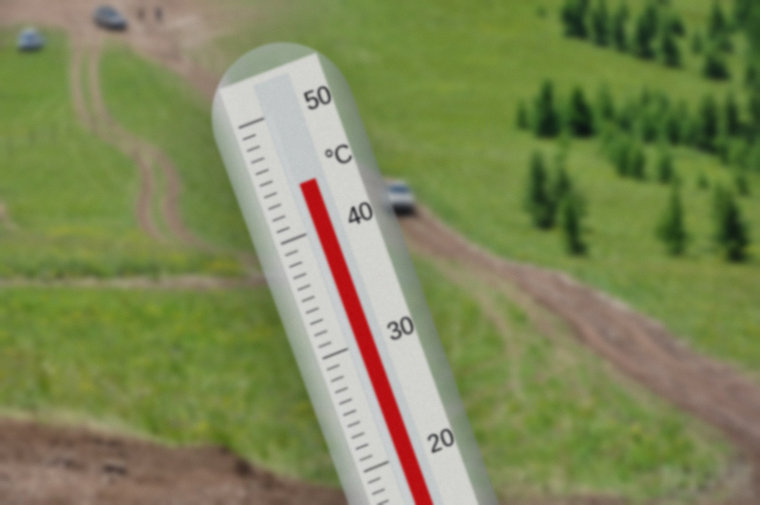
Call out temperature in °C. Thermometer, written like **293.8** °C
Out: **44** °C
